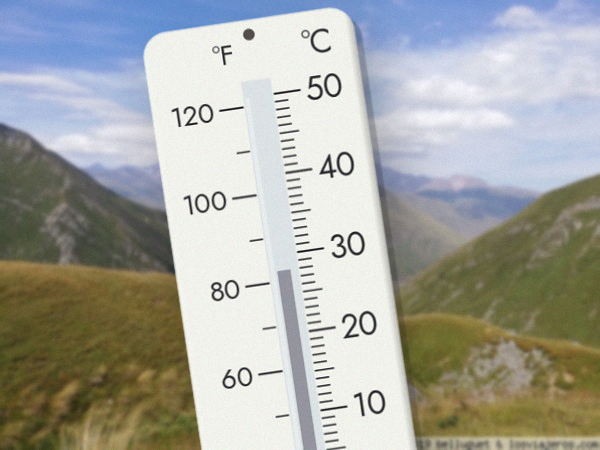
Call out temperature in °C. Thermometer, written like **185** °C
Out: **28** °C
